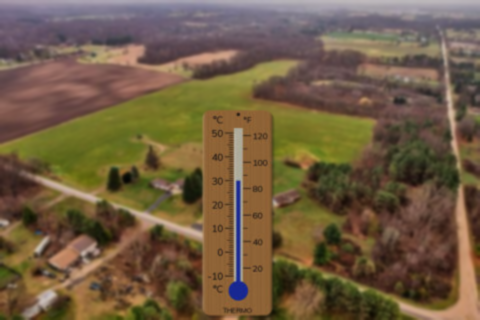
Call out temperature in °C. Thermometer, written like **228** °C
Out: **30** °C
